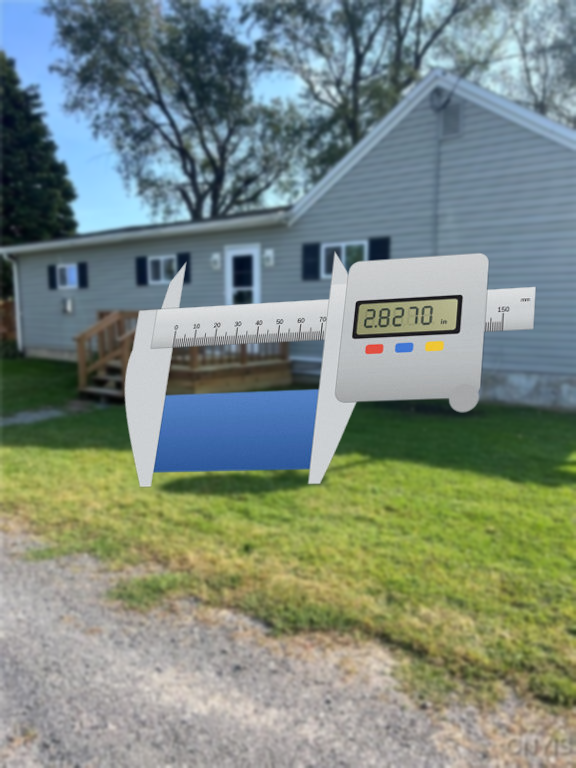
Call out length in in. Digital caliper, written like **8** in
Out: **2.8270** in
